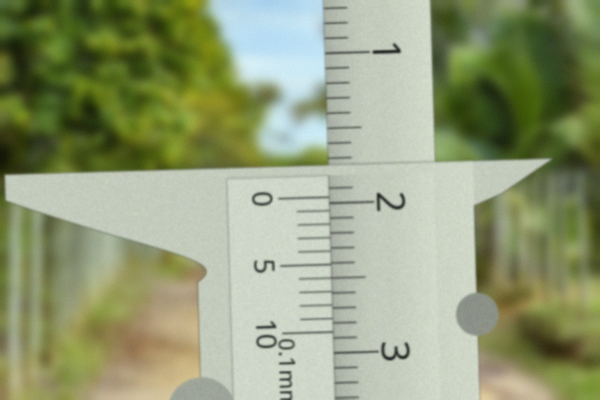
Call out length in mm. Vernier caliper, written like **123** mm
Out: **19.6** mm
